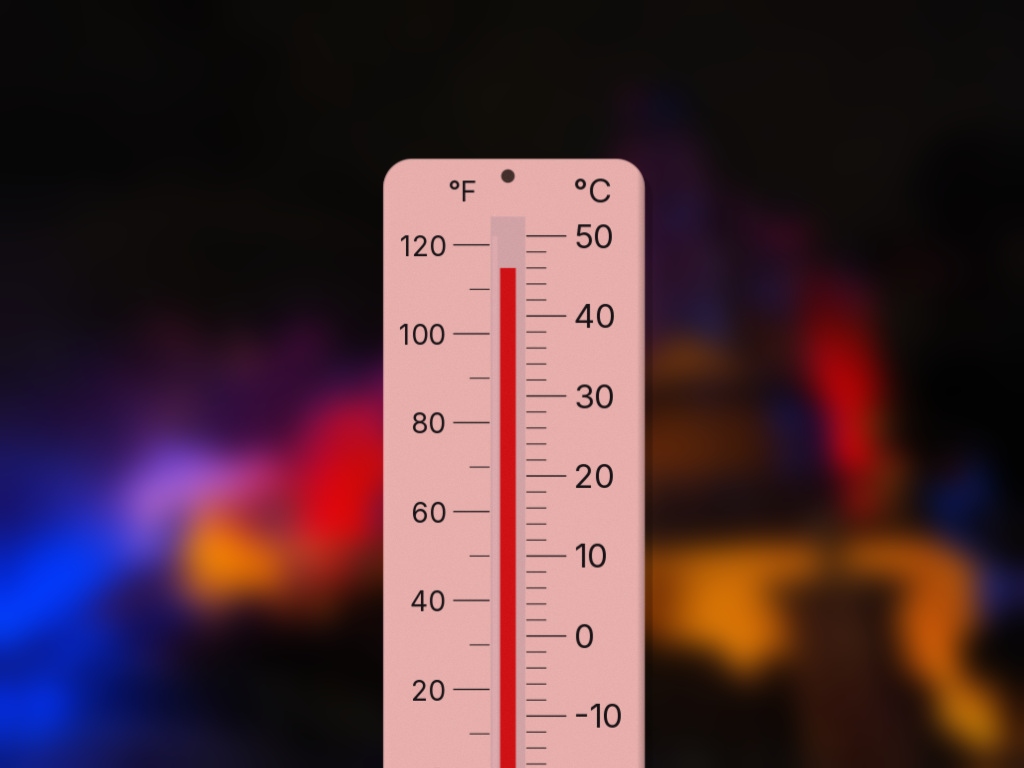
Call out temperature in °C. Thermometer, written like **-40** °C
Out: **46** °C
